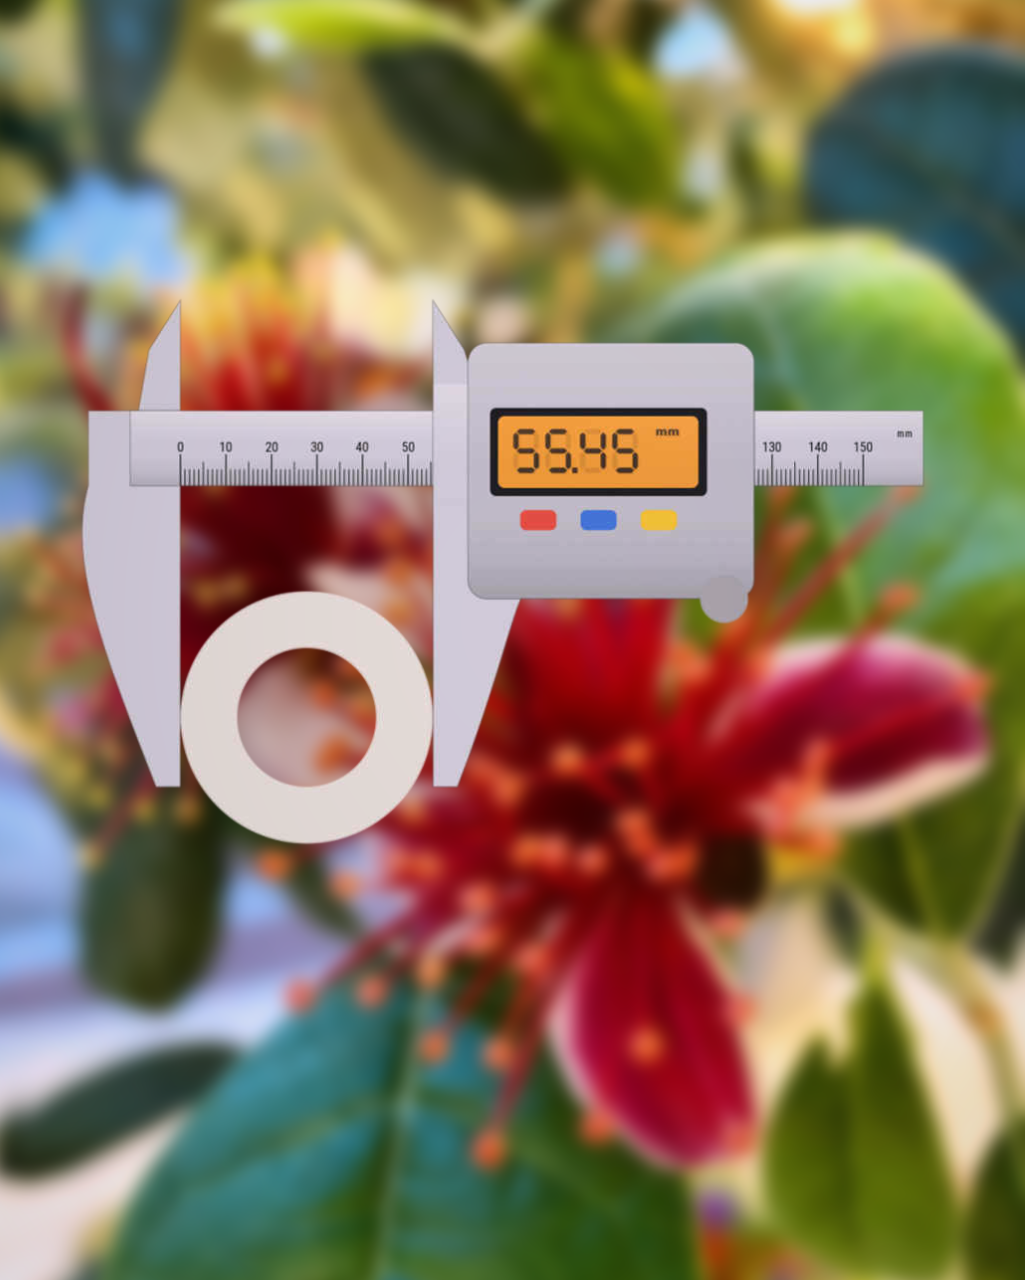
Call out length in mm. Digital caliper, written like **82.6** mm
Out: **55.45** mm
